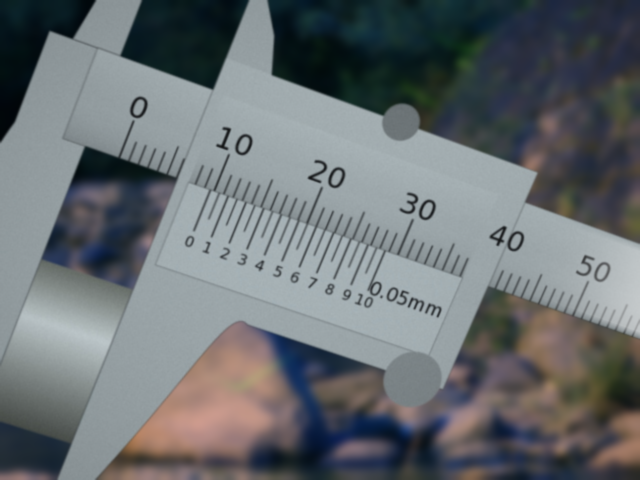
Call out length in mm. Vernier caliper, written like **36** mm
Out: **9.6** mm
